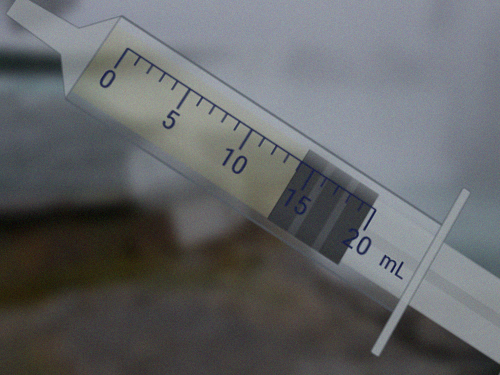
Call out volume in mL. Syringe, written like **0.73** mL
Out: **14** mL
